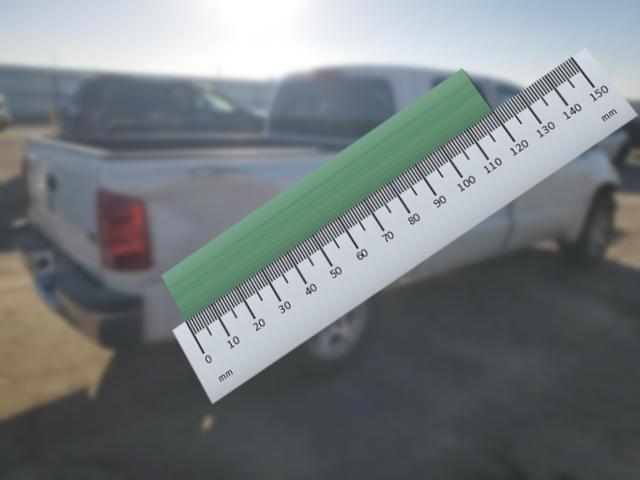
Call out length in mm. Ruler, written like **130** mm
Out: **120** mm
